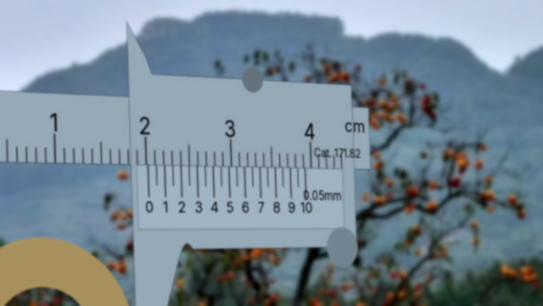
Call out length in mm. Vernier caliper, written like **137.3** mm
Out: **20.2** mm
